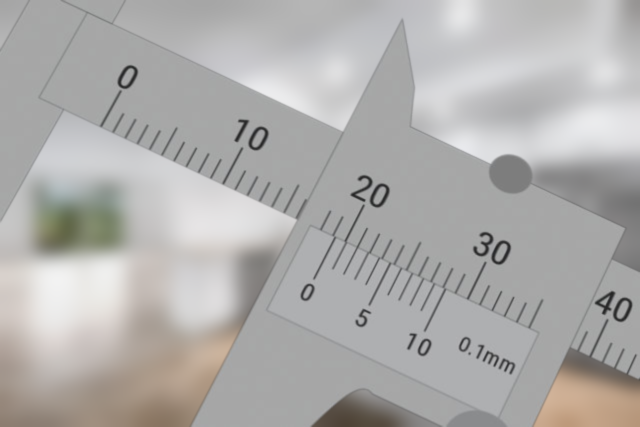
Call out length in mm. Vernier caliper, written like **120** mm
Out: **19.2** mm
